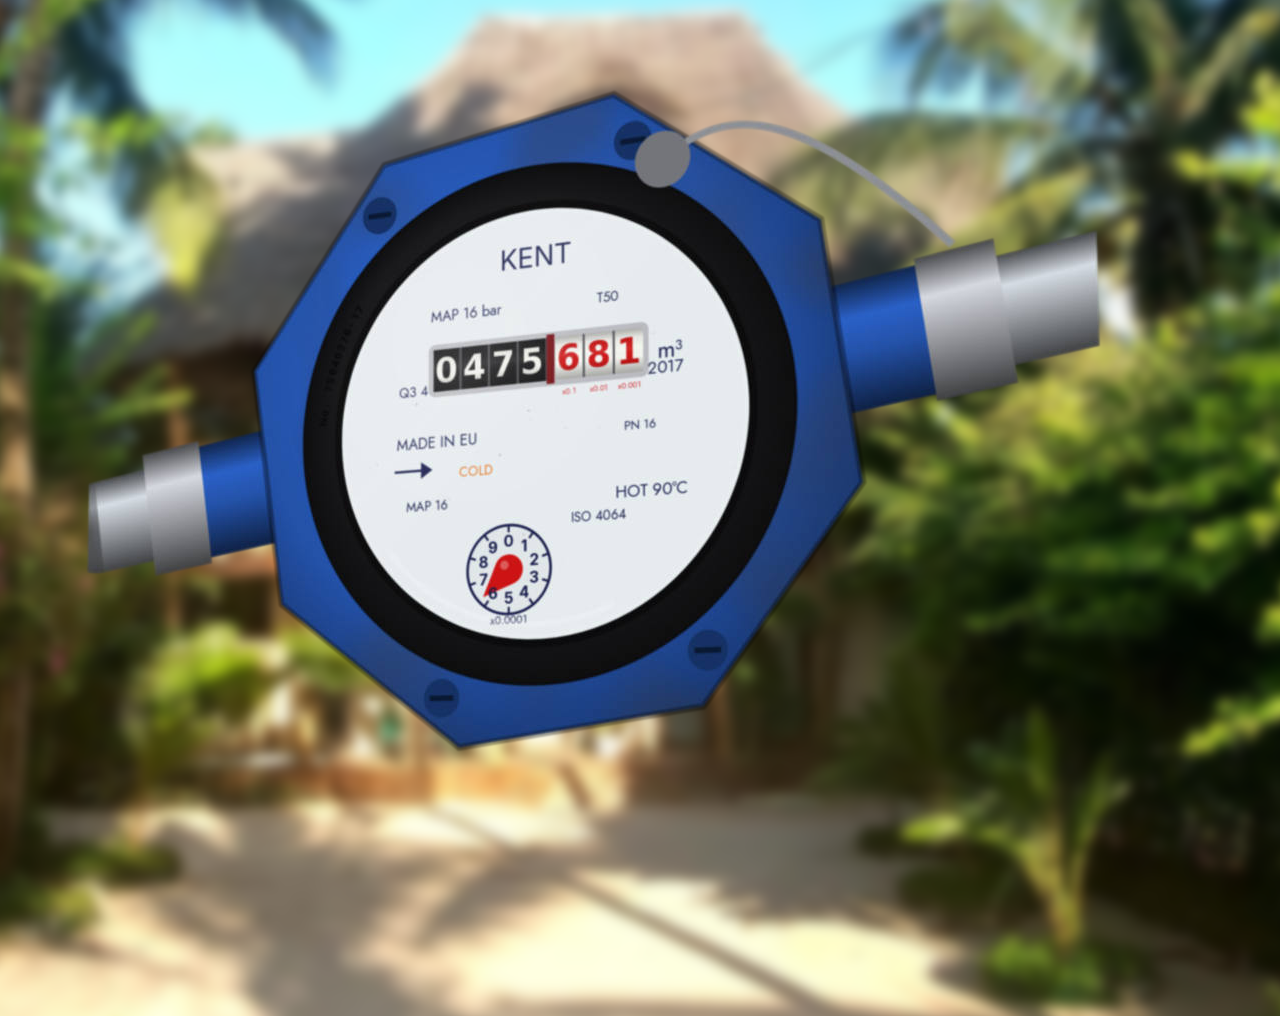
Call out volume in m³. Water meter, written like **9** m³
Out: **475.6816** m³
